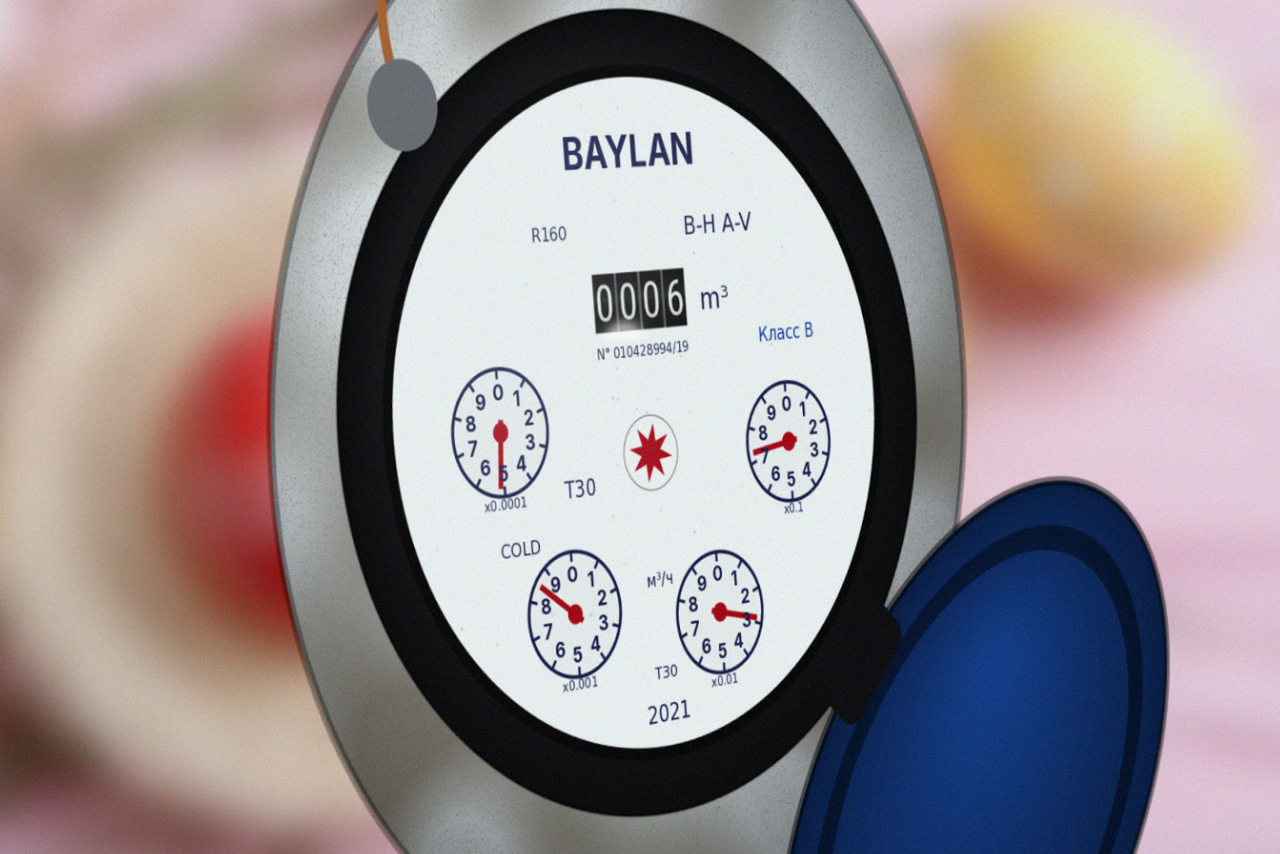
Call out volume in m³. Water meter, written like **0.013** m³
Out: **6.7285** m³
